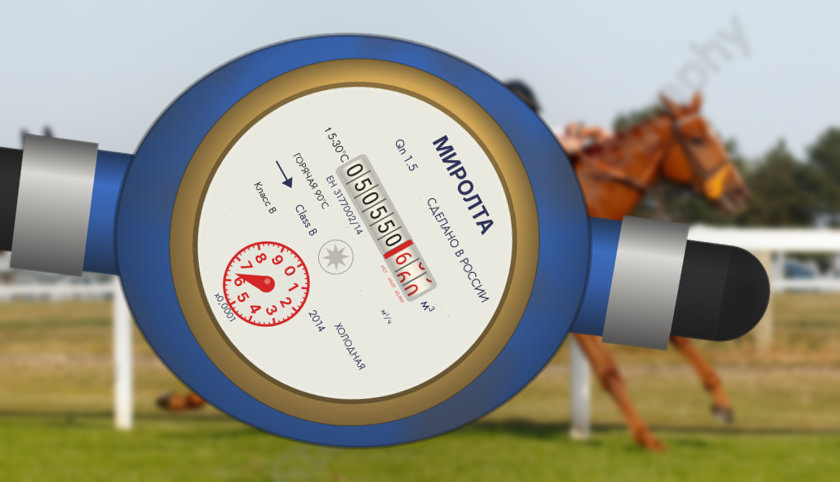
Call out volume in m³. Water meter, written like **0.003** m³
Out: **50550.6596** m³
